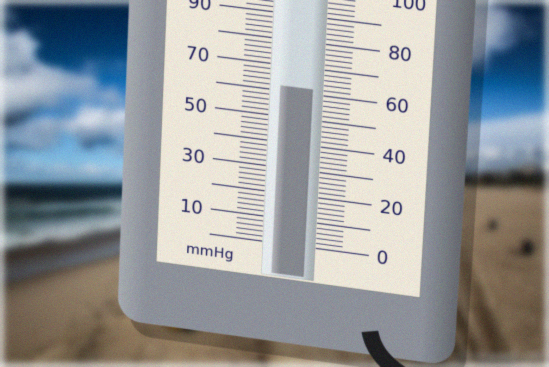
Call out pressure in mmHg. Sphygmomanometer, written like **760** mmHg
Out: **62** mmHg
